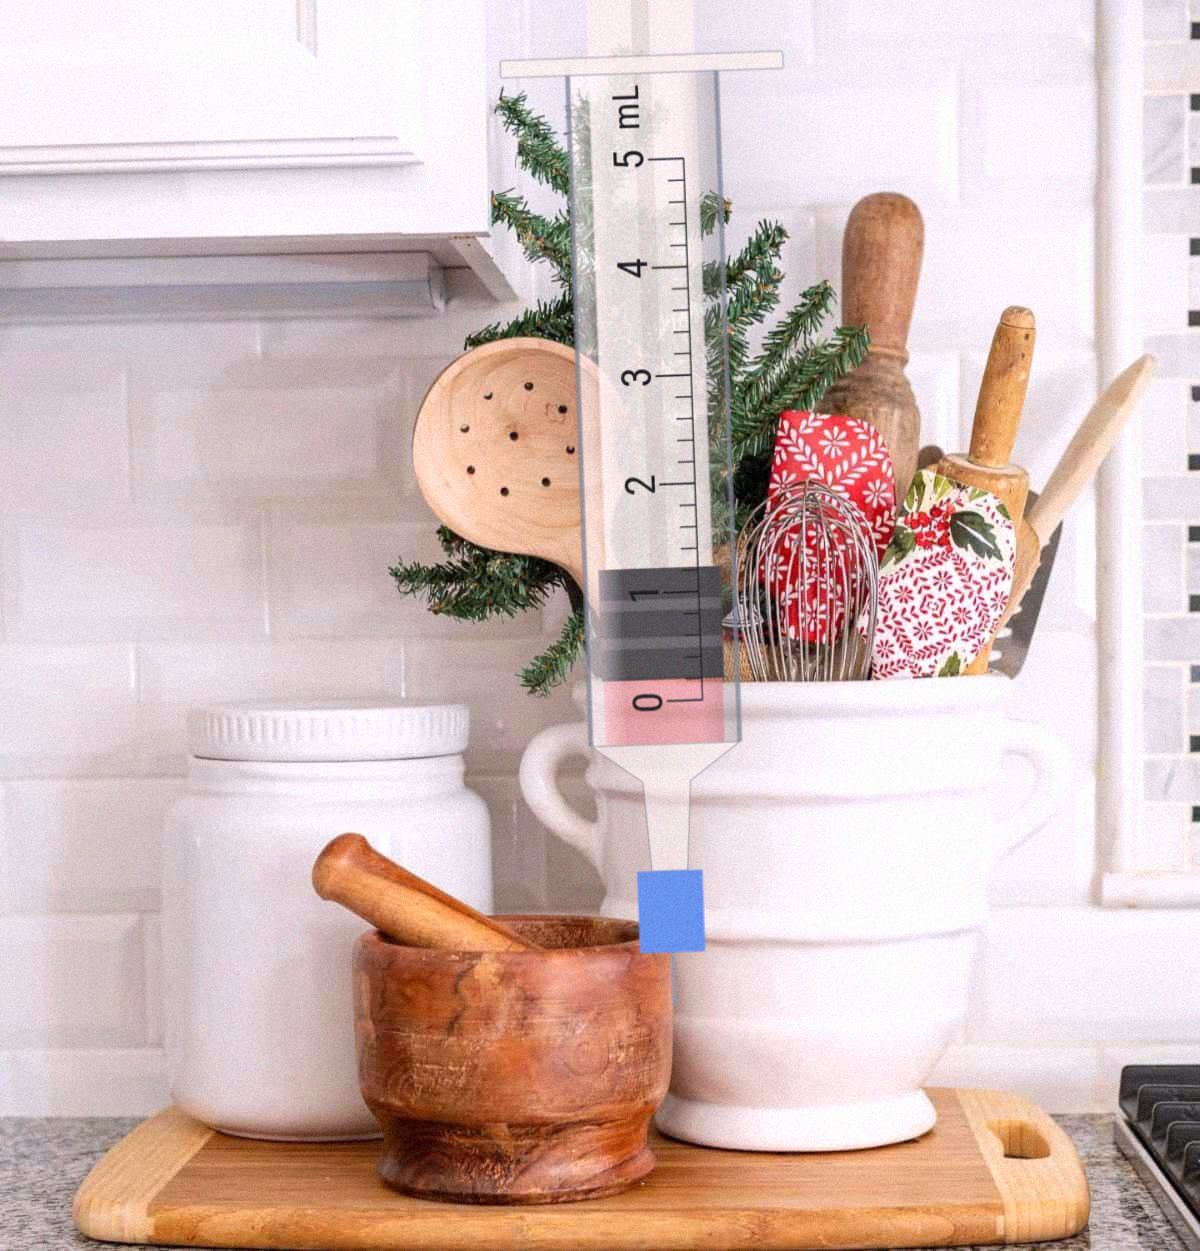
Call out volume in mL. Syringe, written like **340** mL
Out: **0.2** mL
